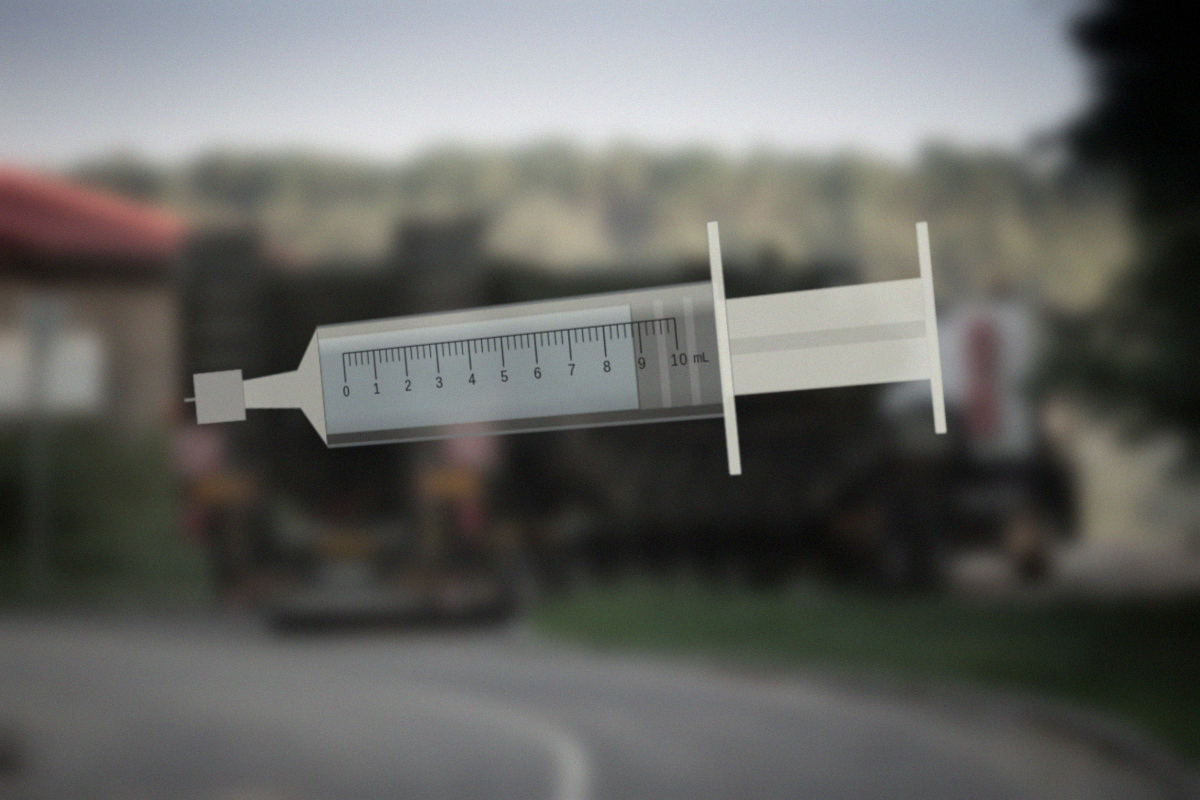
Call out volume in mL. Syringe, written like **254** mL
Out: **8.8** mL
